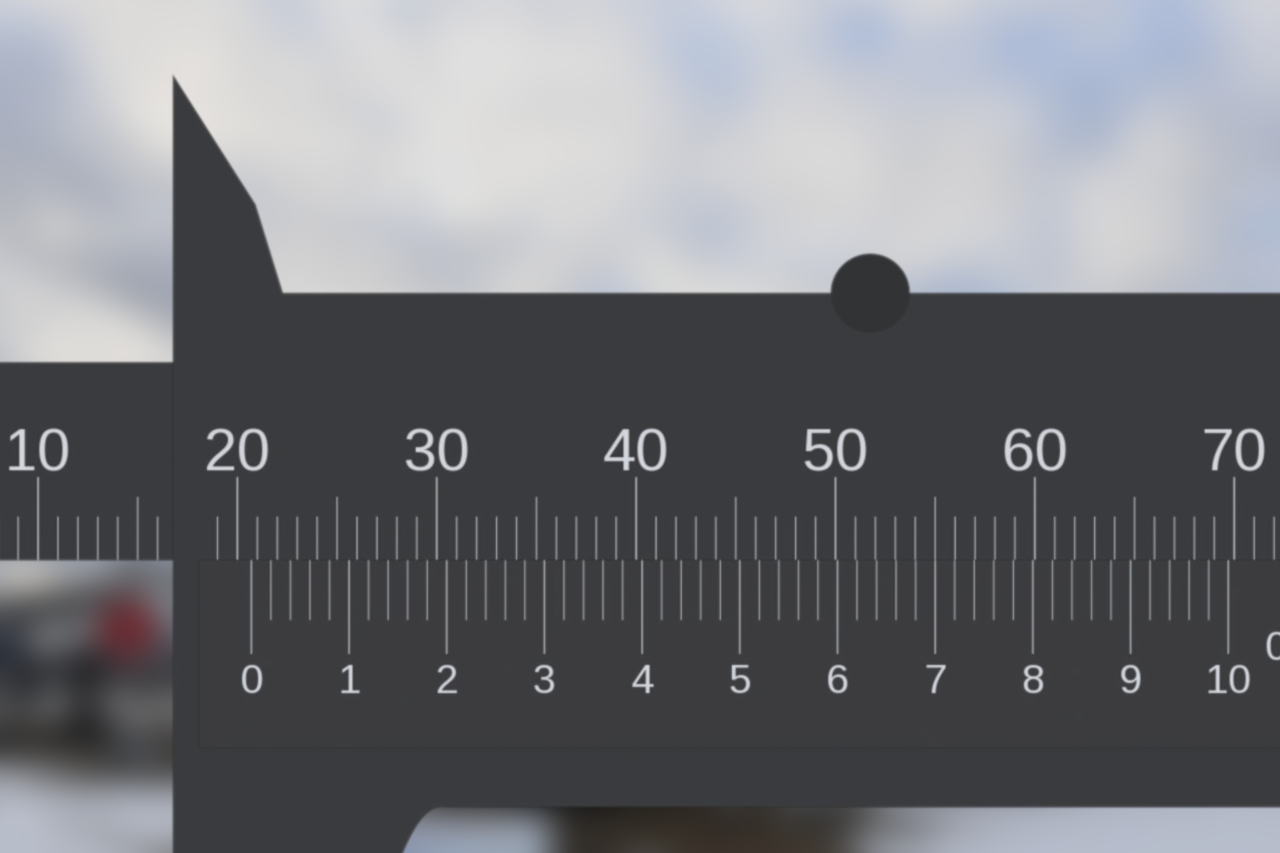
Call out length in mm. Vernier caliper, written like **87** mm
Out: **20.7** mm
